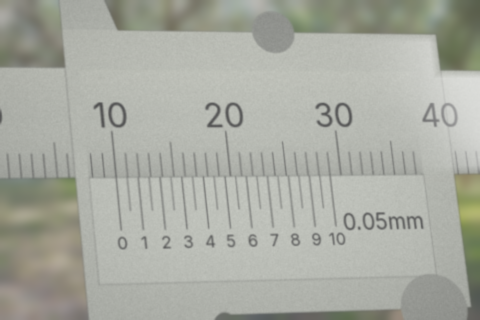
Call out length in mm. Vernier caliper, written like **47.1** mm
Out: **10.0** mm
